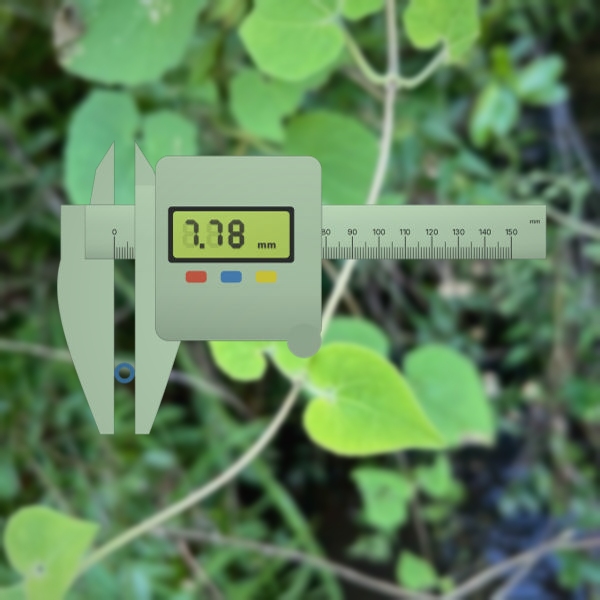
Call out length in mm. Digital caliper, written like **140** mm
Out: **7.78** mm
